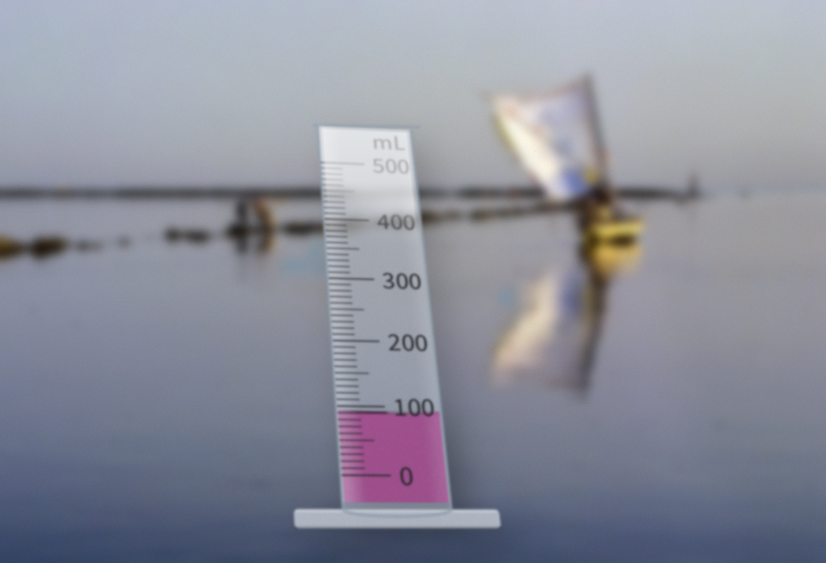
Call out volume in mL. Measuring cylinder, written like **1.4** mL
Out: **90** mL
